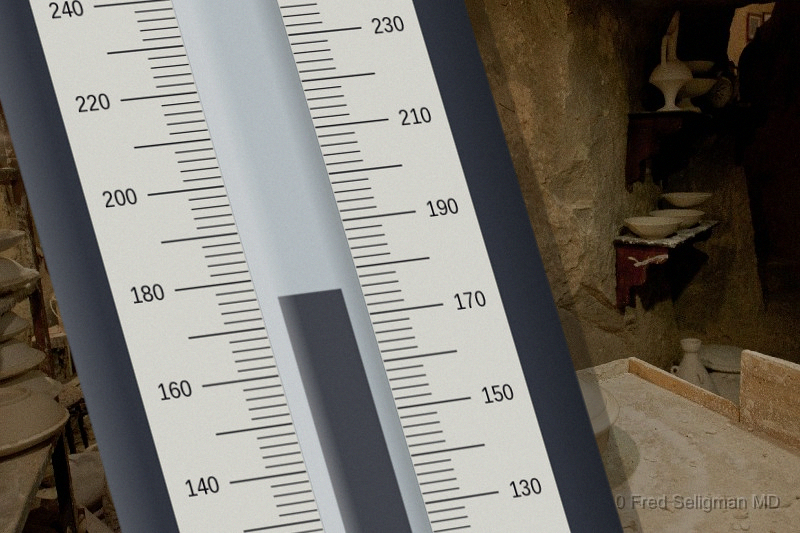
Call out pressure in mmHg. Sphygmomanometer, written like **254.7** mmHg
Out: **176** mmHg
